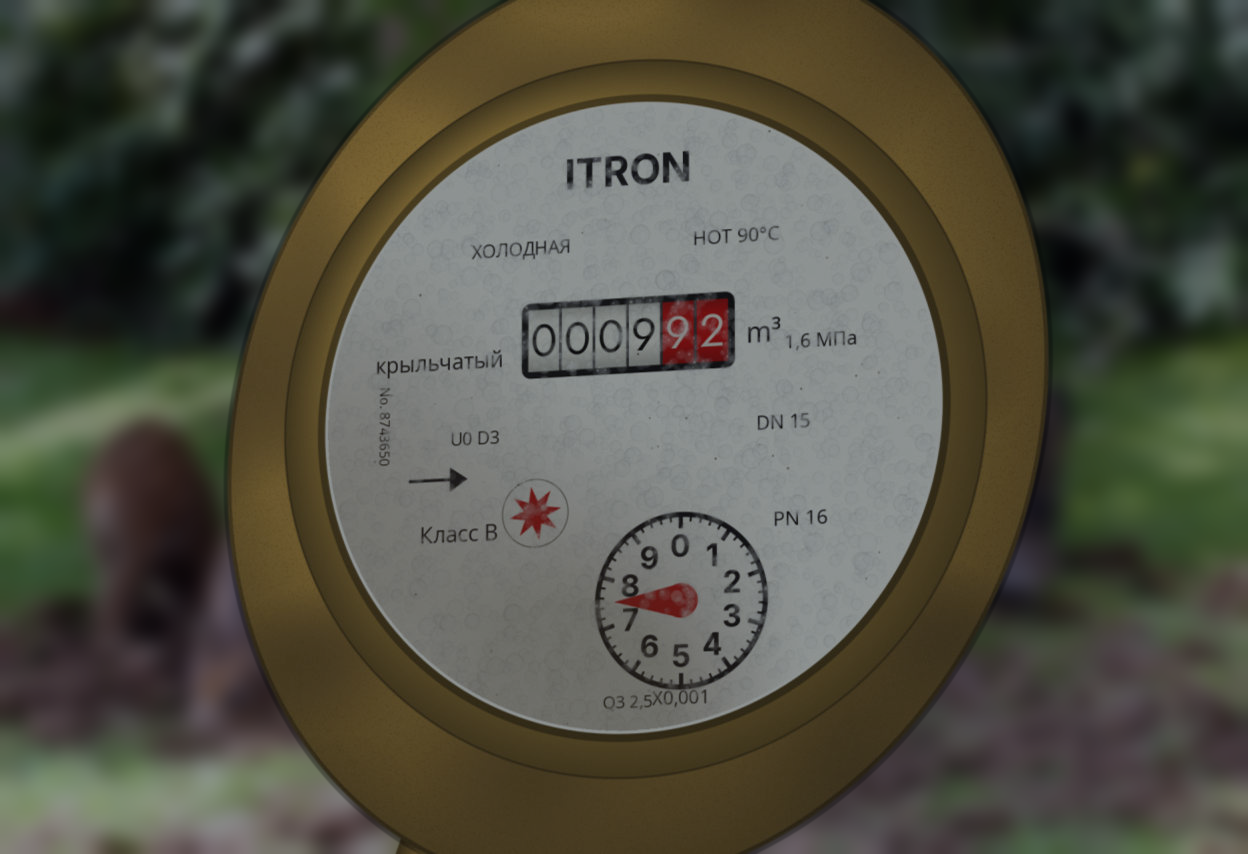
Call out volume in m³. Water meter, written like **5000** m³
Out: **9.927** m³
